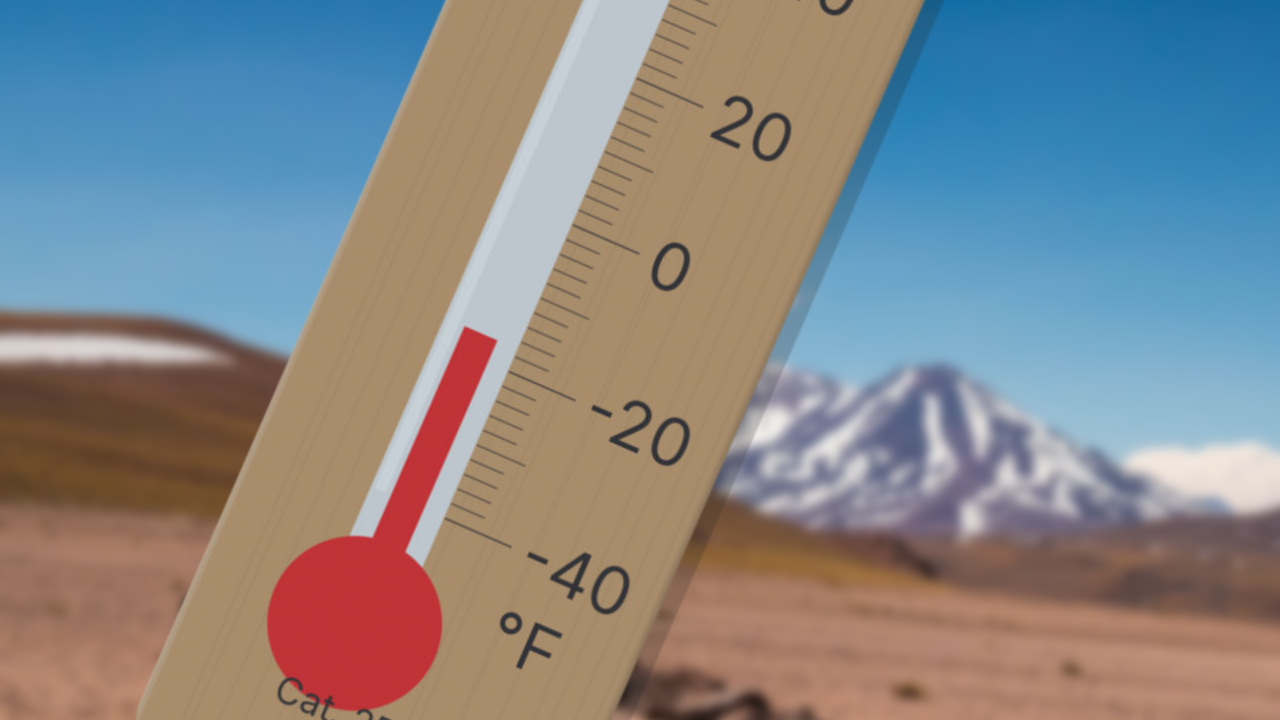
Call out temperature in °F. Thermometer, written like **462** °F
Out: **-17** °F
